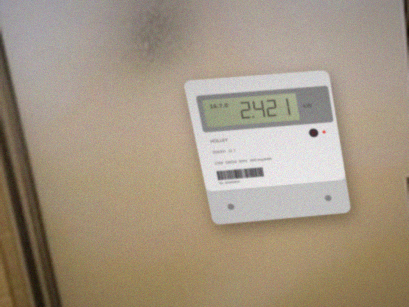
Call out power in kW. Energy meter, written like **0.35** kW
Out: **2.421** kW
